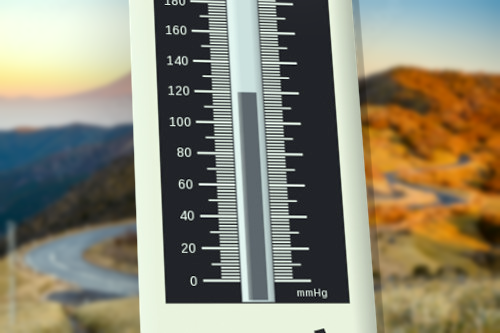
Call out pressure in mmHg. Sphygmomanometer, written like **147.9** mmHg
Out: **120** mmHg
